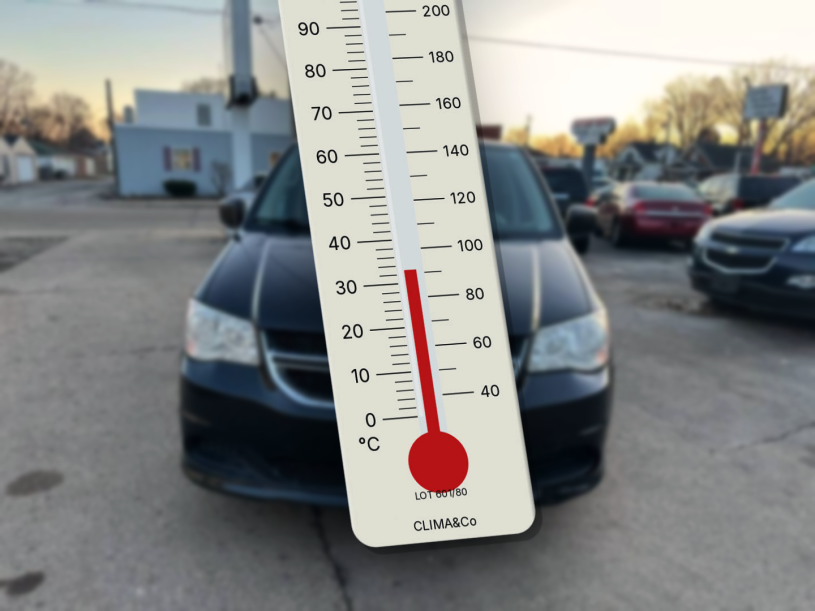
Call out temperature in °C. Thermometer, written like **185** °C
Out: **33** °C
